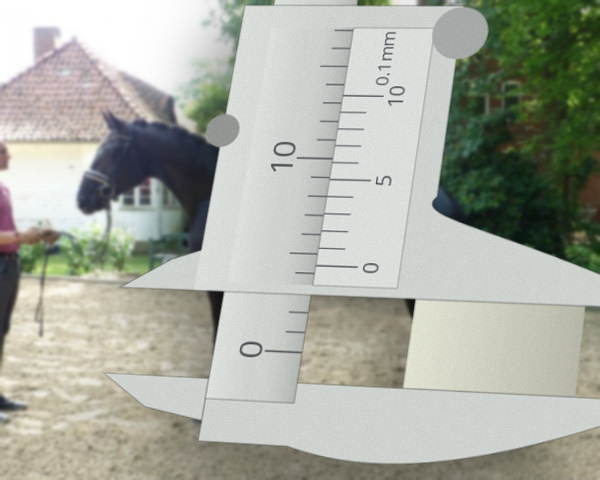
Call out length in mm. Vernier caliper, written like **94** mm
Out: **4.4** mm
